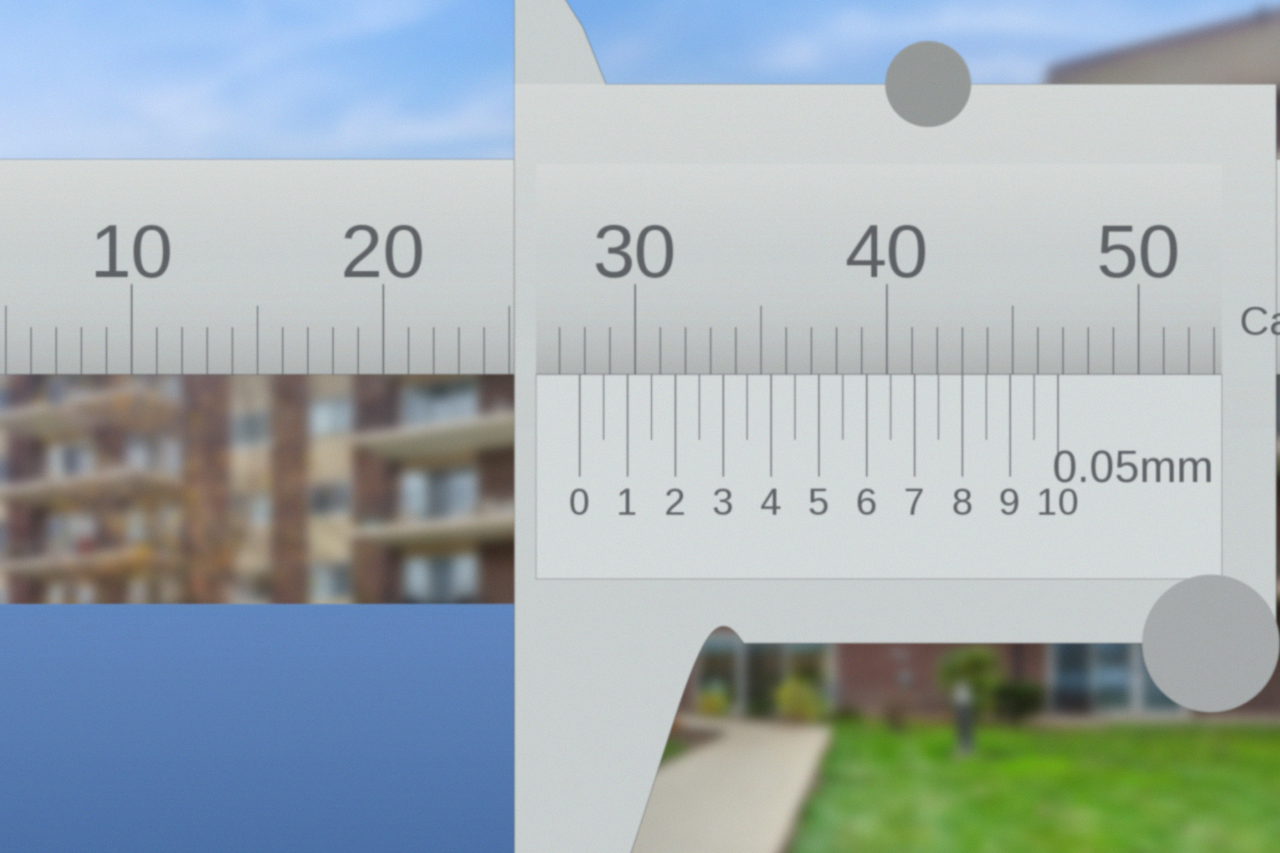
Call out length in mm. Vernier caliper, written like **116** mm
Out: **27.8** mm
